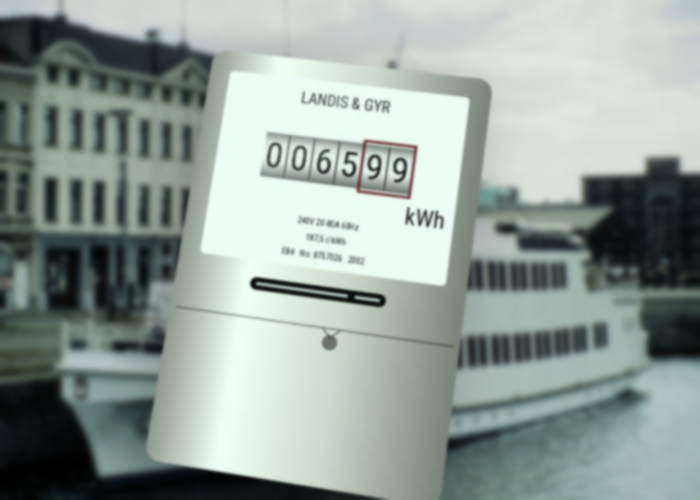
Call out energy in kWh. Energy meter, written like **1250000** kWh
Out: **65.99** kWh
